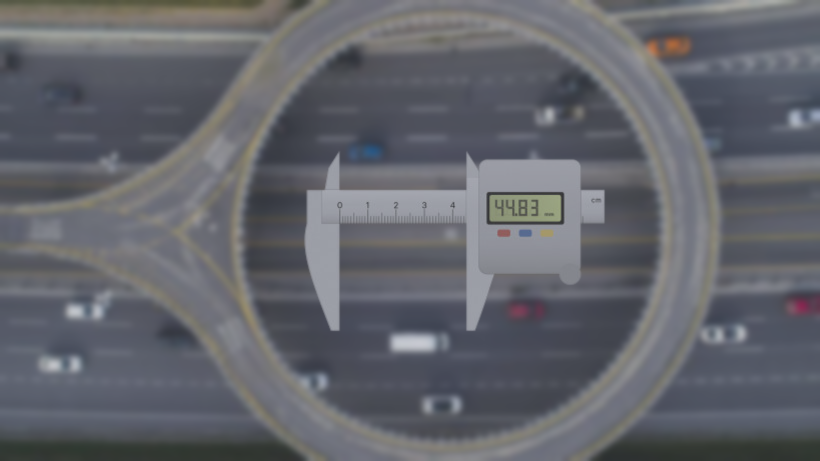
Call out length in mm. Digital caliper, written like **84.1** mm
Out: **44.83** mm
